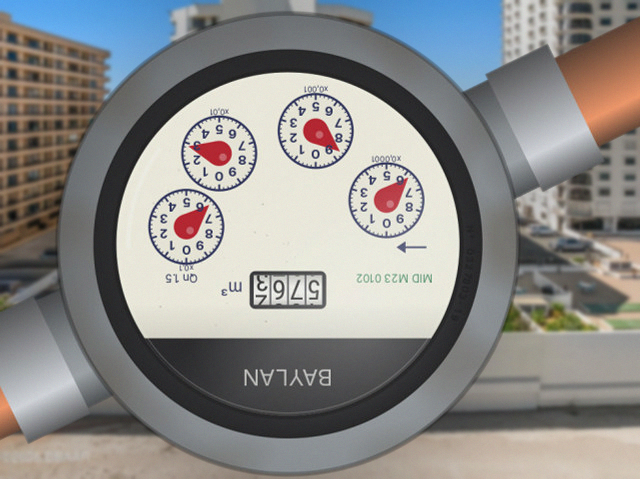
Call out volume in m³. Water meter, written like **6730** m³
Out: **5762.6286** m³
